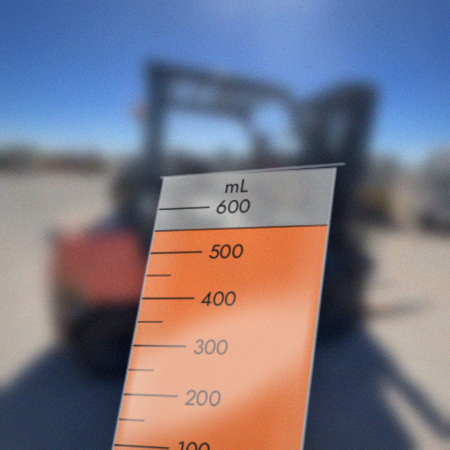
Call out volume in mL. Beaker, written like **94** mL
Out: **550** mL
